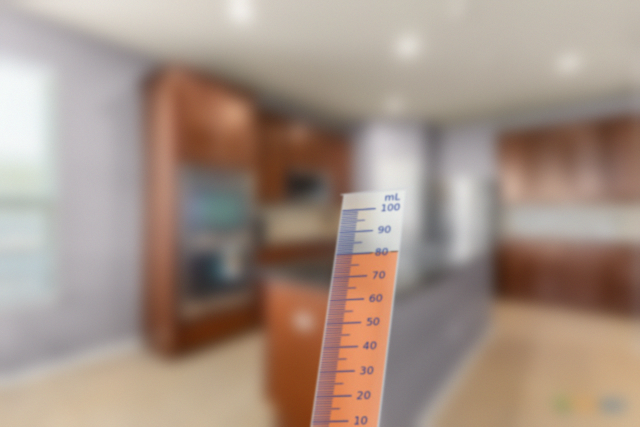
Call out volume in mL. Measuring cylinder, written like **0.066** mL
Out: **80** mL
